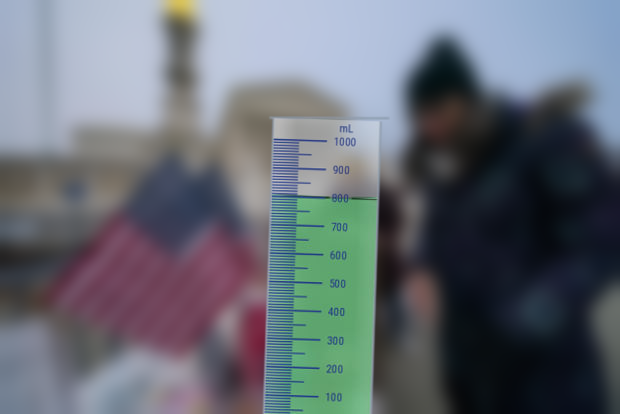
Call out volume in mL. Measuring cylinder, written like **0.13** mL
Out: **800** mL
